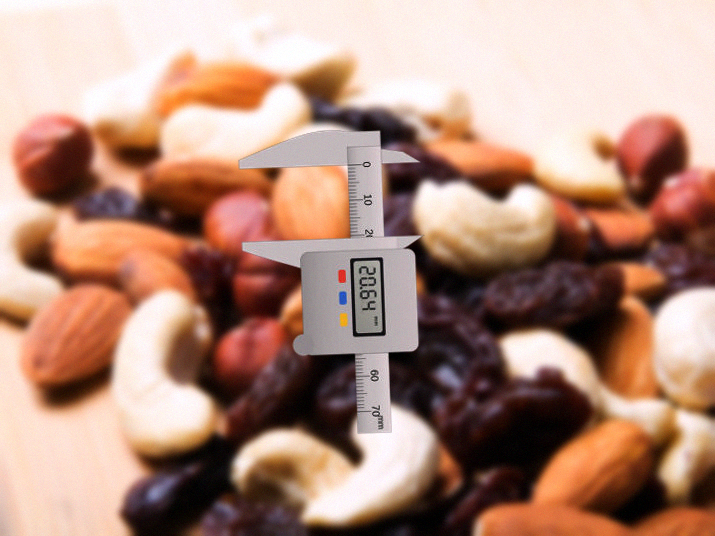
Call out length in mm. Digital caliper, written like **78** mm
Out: **20.64** mm
